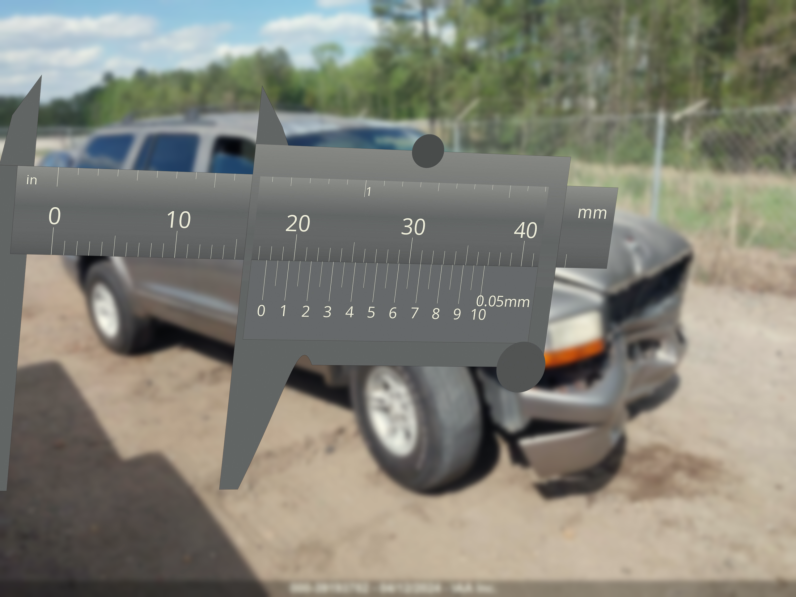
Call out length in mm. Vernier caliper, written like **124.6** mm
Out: **17.7** mm
